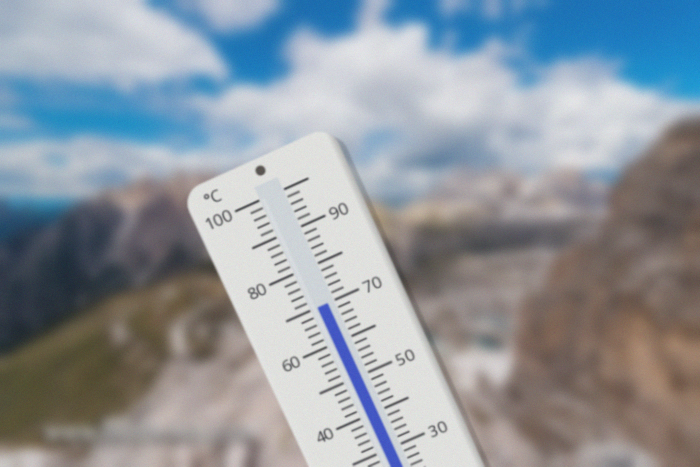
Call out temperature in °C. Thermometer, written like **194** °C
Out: **70** °C
